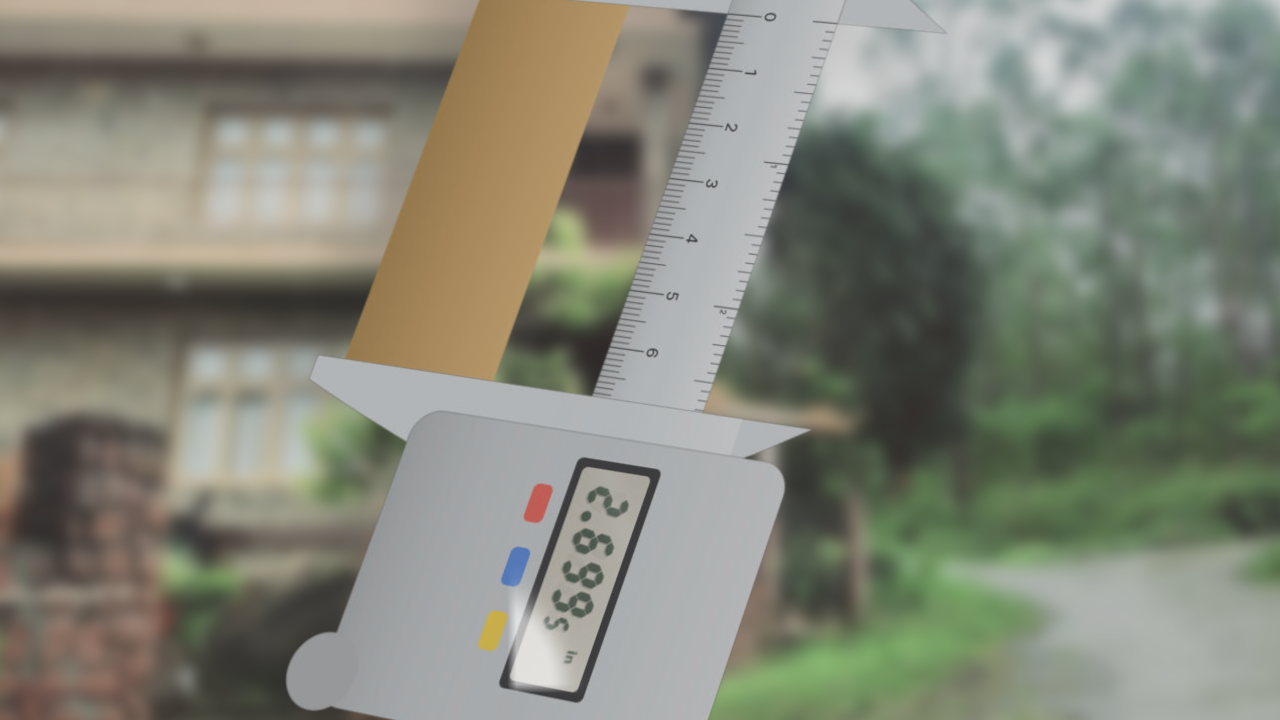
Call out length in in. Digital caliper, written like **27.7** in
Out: **2.6995** in
